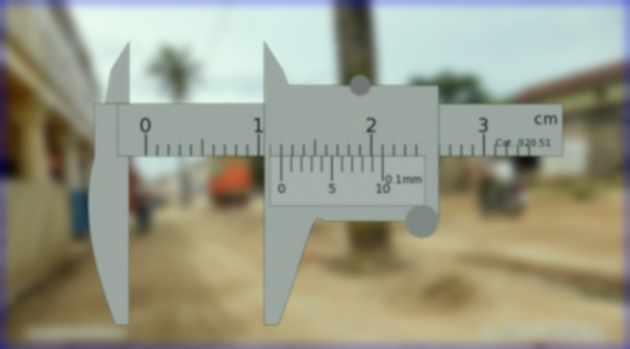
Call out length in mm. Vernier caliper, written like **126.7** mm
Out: **12.0** mm
